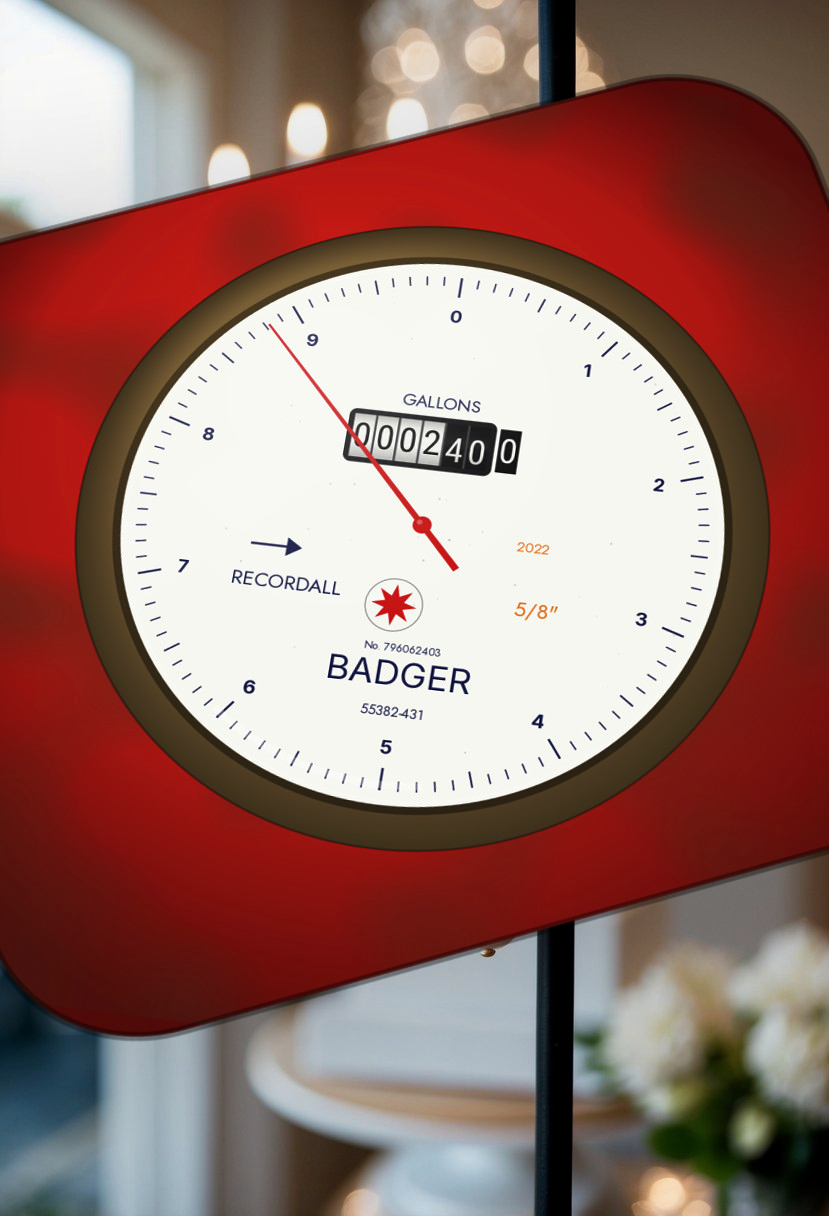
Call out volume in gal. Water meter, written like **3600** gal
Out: **2398.8** gal
